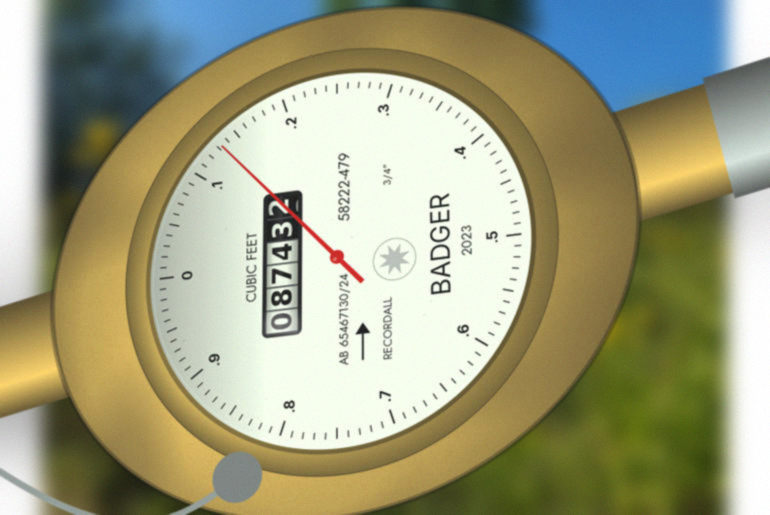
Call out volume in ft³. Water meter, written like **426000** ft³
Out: **87432.13** ft³
